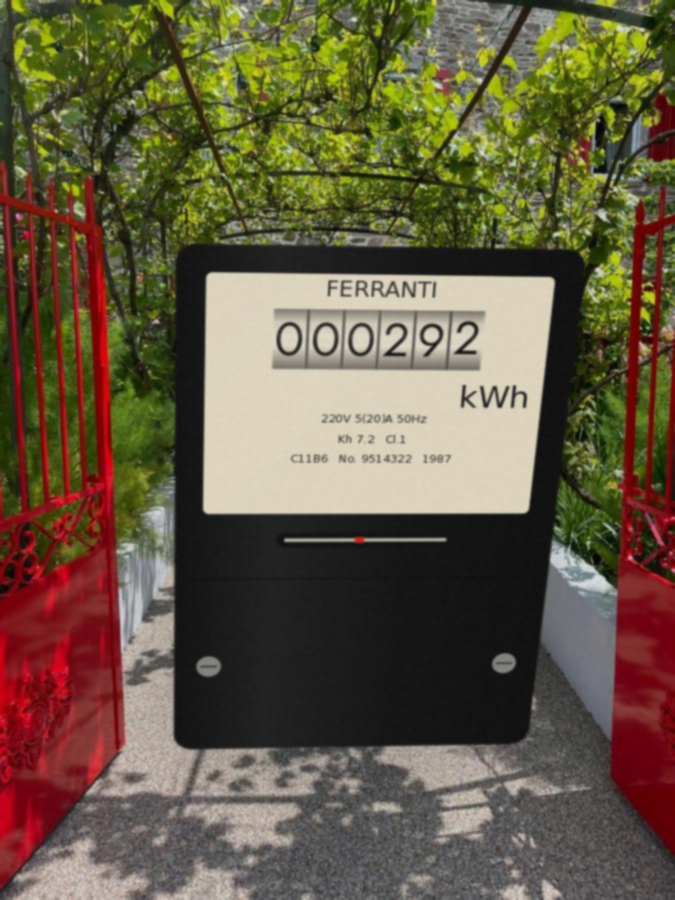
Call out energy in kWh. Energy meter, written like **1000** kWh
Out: **292** kWh
